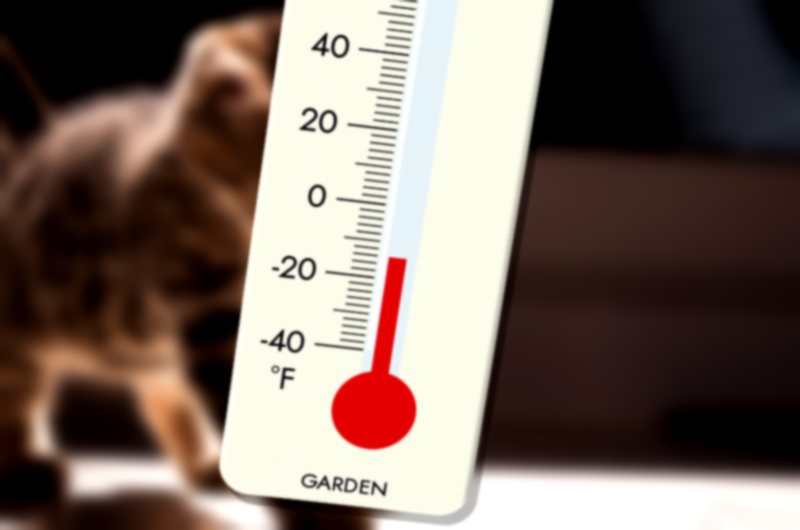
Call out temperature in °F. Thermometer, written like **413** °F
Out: **-14** °F
